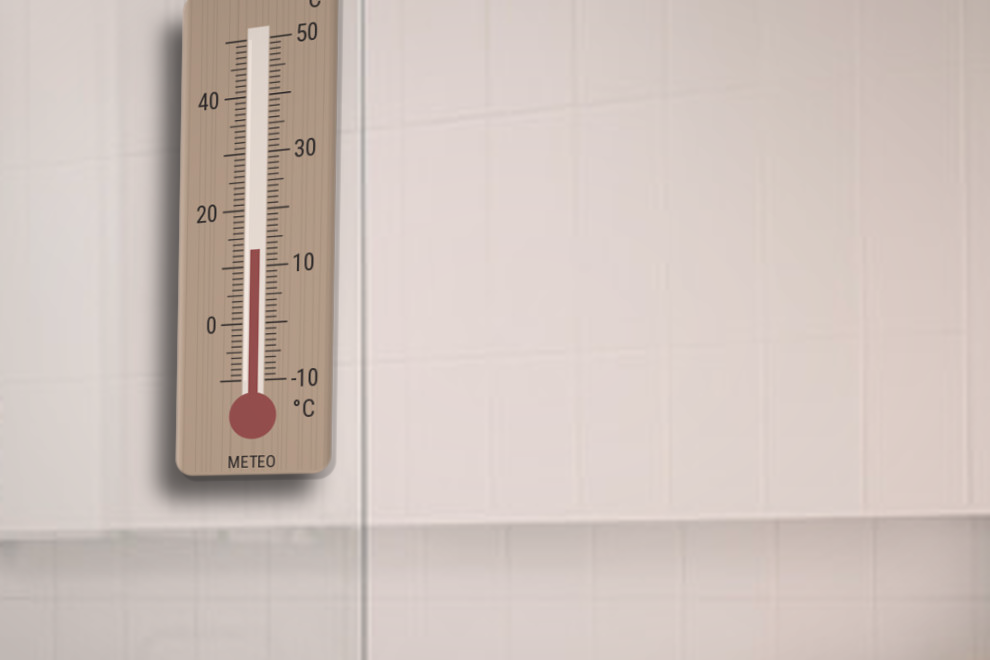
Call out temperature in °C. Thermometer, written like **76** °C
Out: **13** °C
